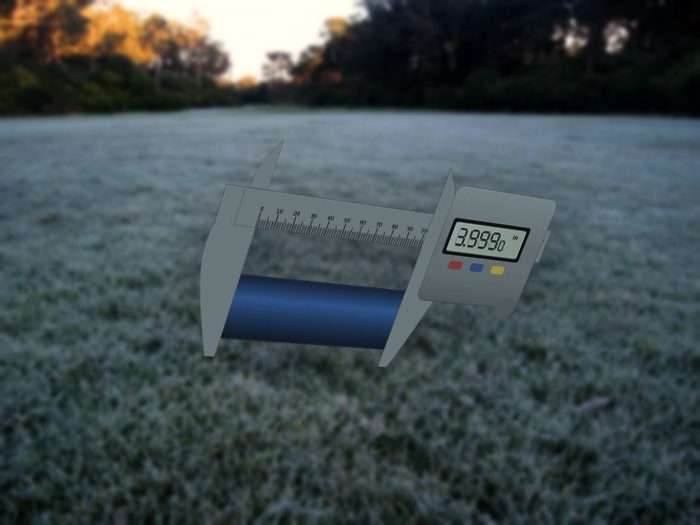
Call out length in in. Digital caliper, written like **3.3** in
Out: **3.9990** in
